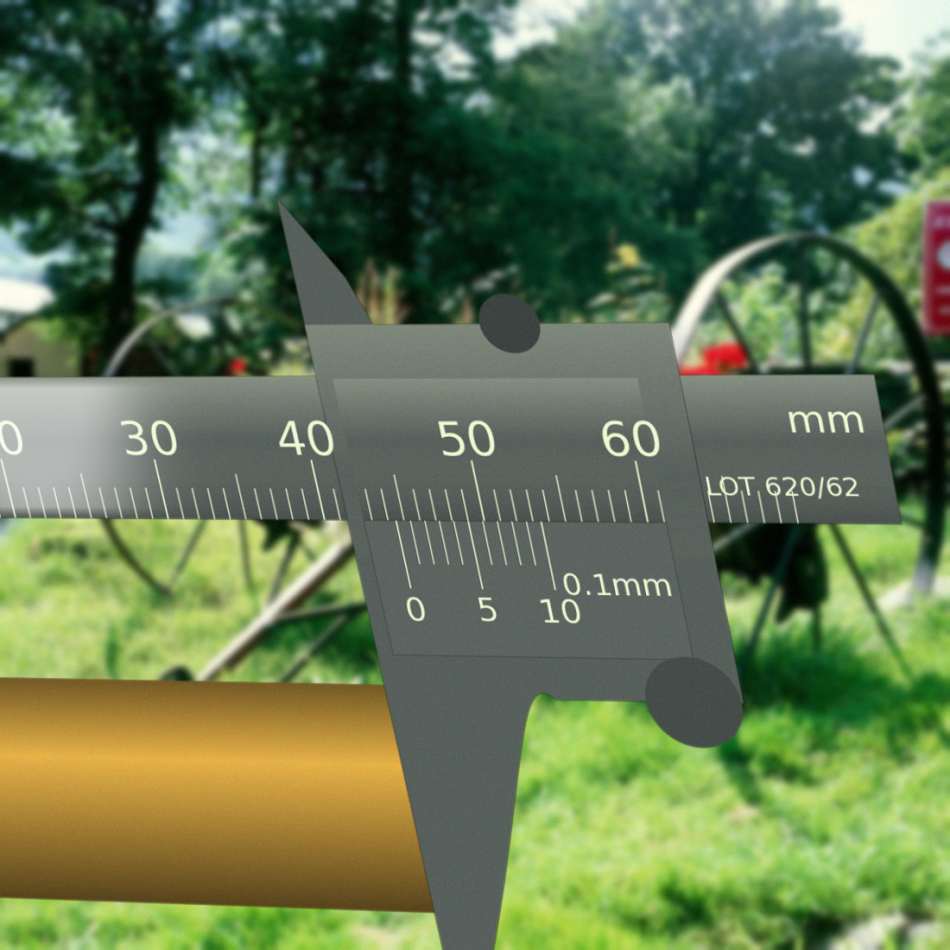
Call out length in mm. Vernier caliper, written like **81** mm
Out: **44.5** mm
